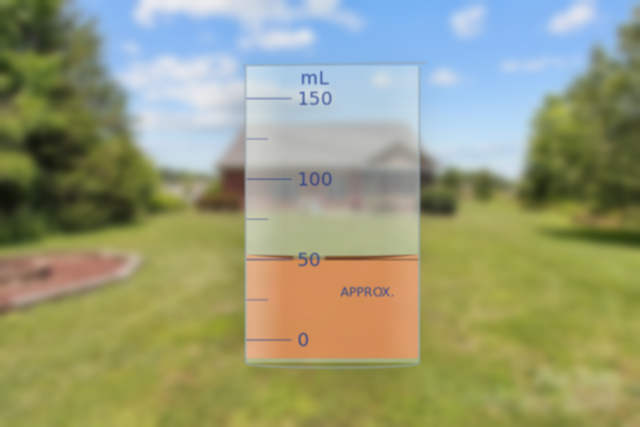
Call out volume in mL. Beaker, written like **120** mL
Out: **50** mL
